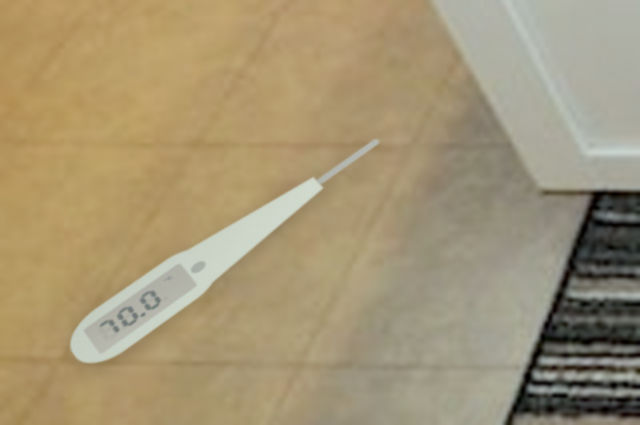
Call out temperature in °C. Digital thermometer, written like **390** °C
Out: **70.0** °C
